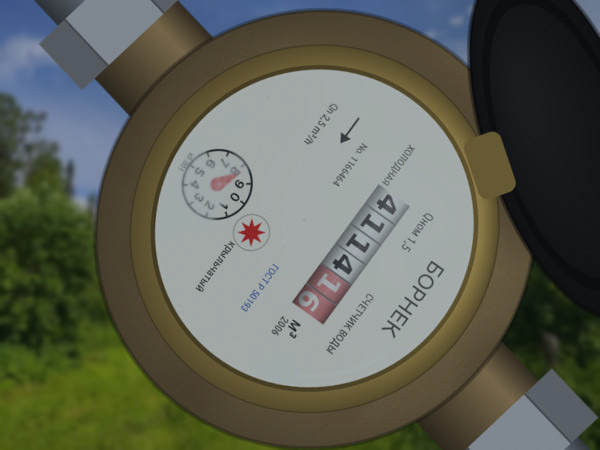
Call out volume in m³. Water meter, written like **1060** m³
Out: **4114.158** m³
